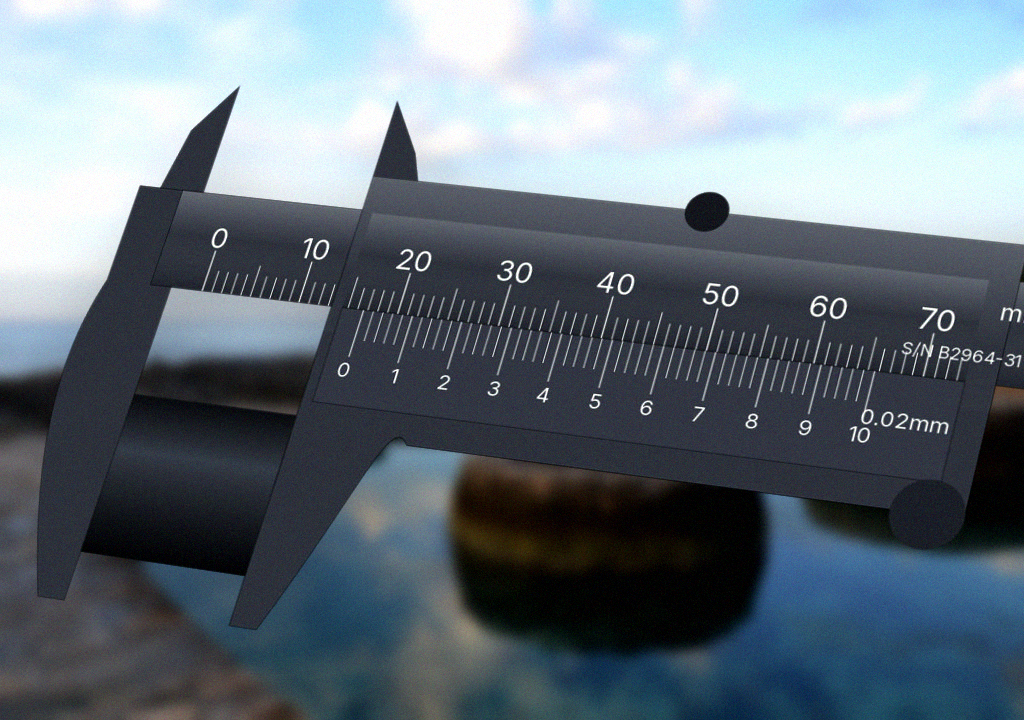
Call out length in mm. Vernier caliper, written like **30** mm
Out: **16.6** mm
